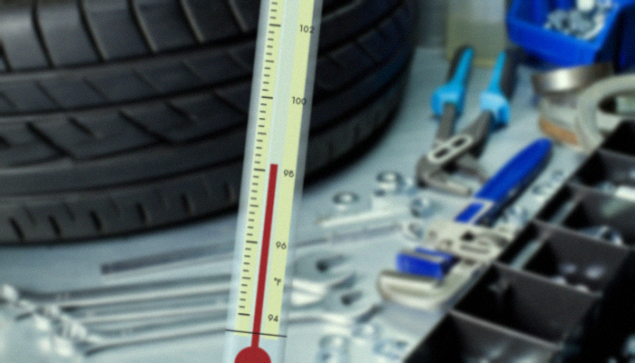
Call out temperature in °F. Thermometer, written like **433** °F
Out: **98.2** °F
